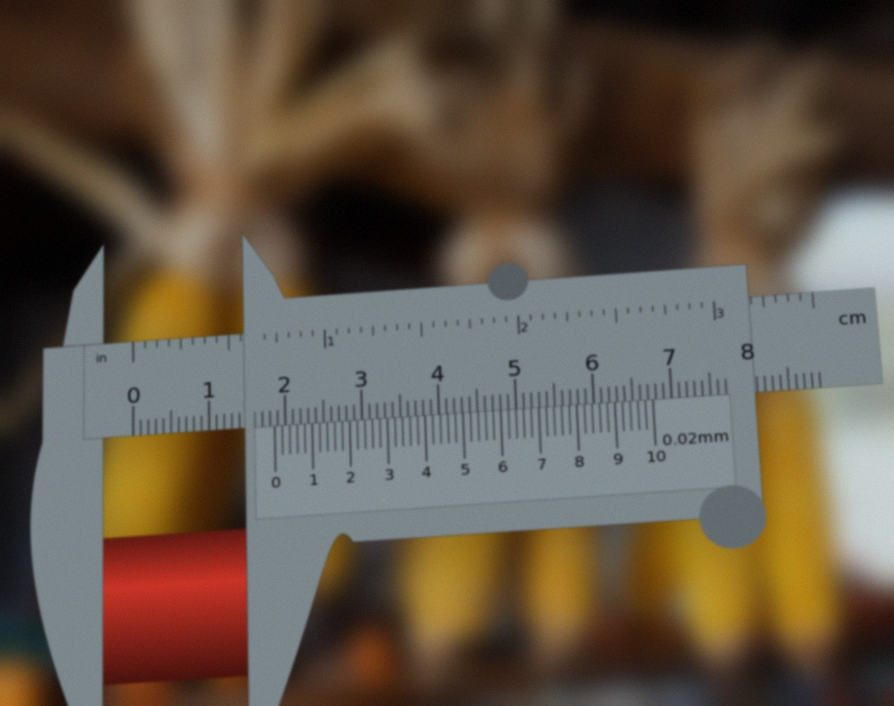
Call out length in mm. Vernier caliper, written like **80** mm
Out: **18.6** mm
